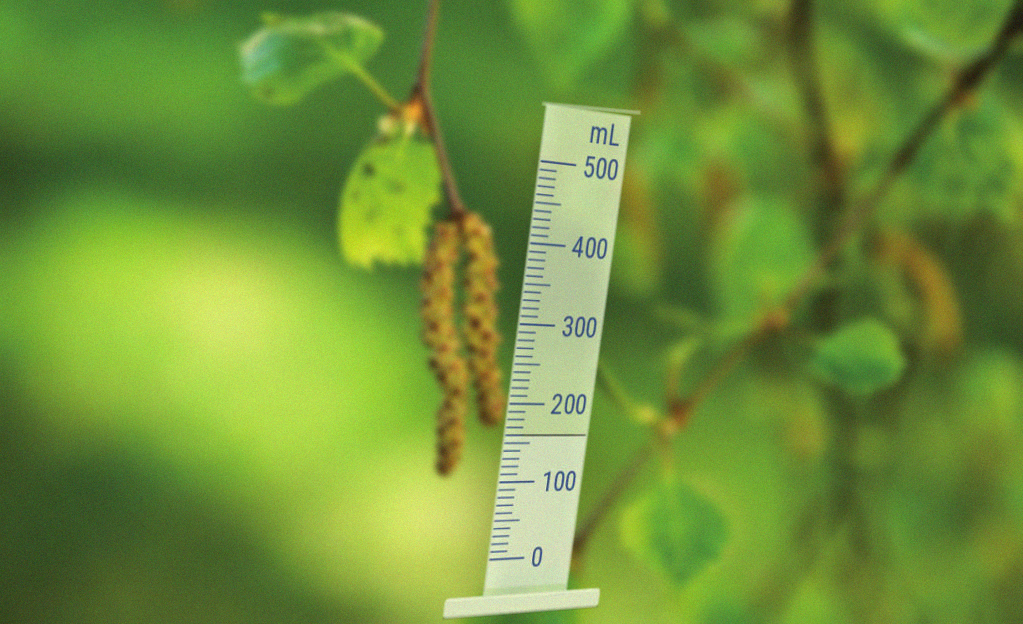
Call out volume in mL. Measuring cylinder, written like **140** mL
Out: **160** mL
